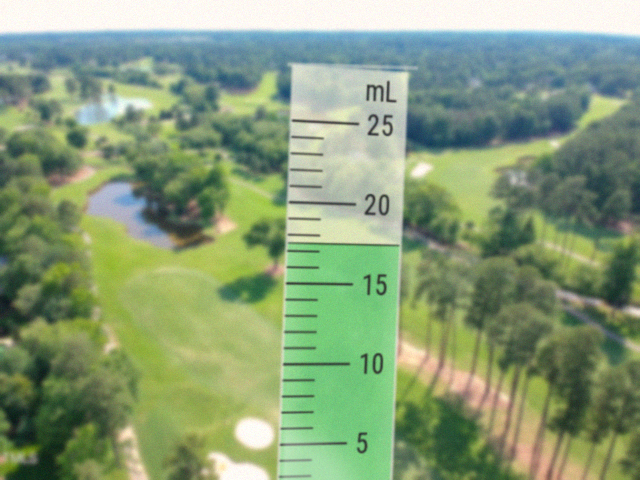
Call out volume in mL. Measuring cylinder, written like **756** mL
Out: **17.5** mL
